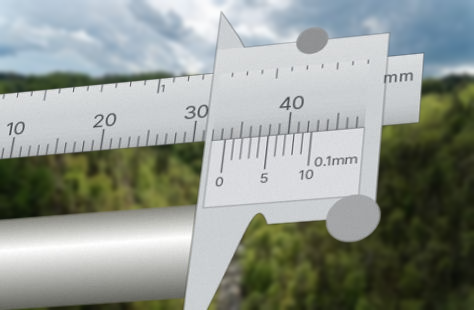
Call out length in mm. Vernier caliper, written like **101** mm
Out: **33.4** mm
